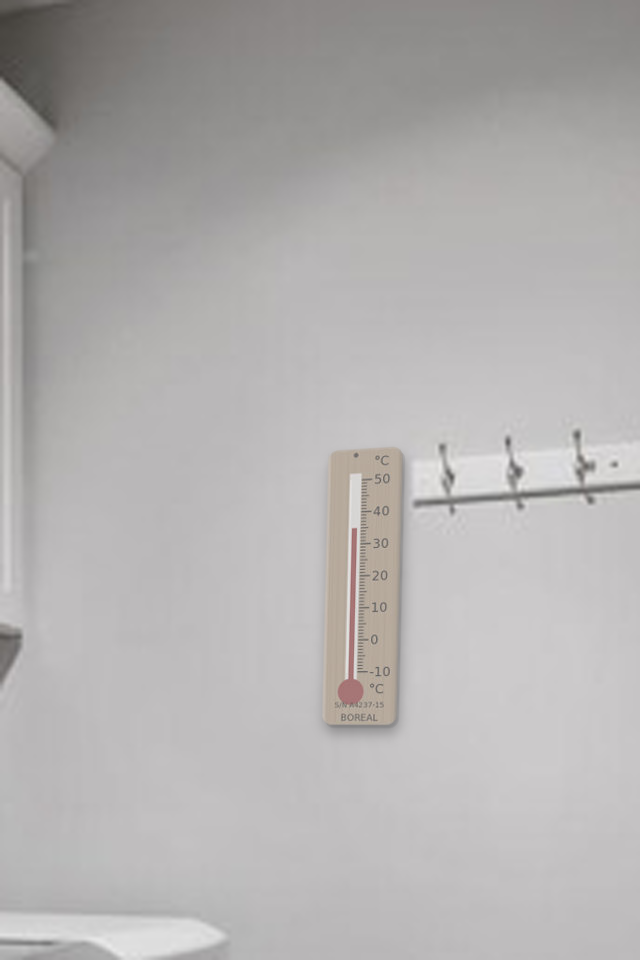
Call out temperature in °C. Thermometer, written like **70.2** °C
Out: **35** °C
